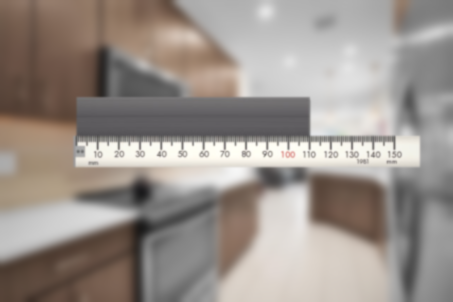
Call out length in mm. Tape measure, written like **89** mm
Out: **110** mm
